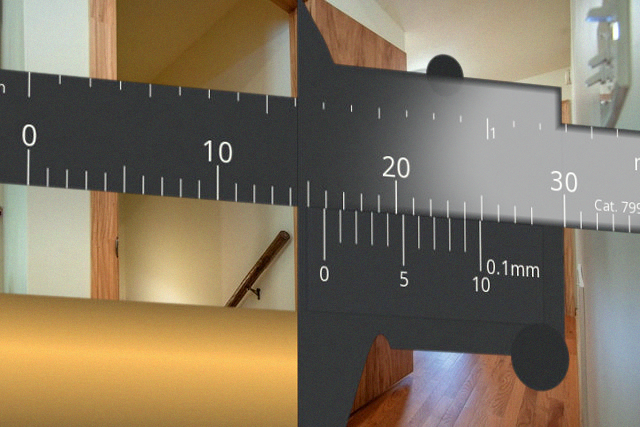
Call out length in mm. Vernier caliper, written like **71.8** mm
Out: **15.9** mm
